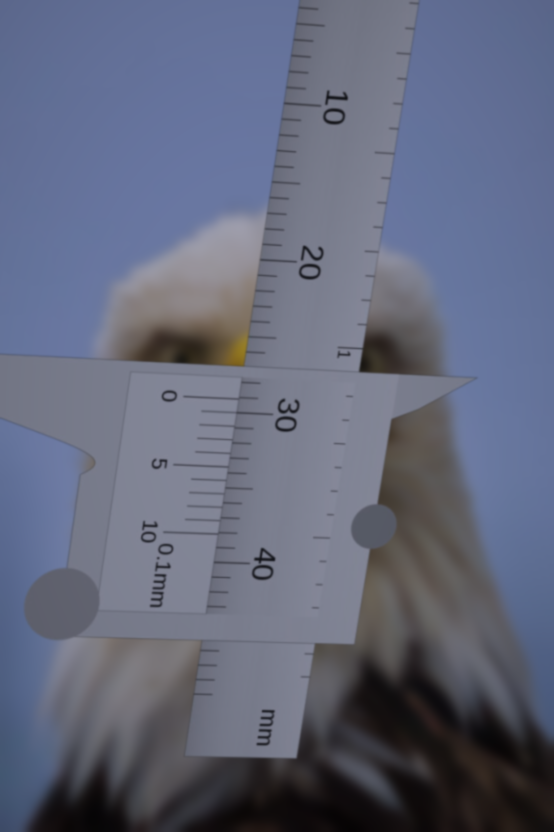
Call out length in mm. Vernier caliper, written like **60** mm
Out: **29.1** mm
